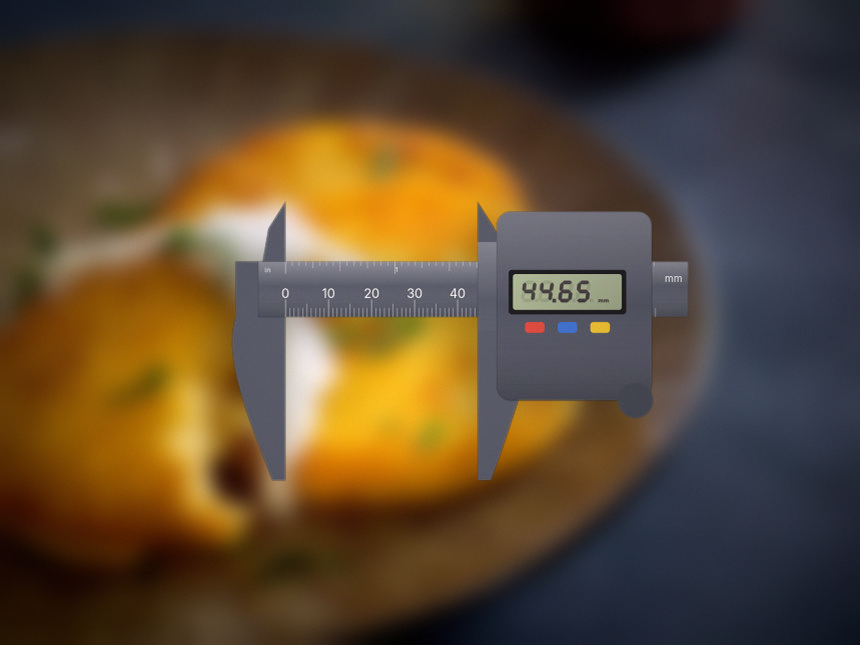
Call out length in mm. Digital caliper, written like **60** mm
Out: **44.65** mm
